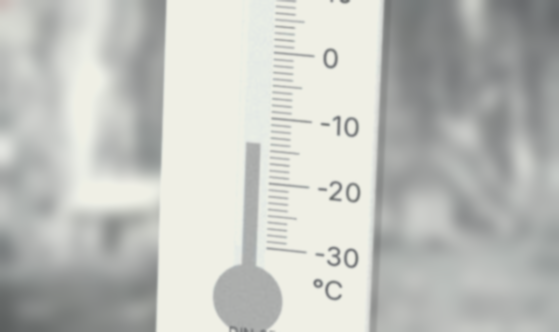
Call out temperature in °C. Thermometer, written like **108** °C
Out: **-14** °C
